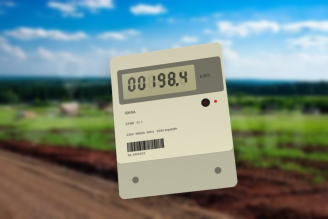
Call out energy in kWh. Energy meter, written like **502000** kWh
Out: **198.4** kWh
